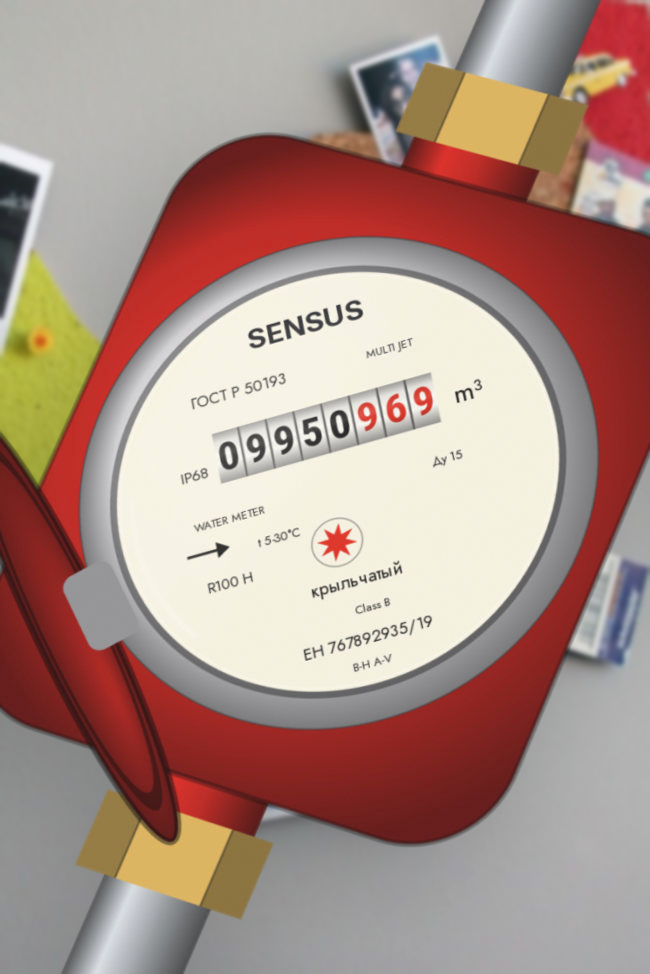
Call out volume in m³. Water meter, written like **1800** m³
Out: **9950.969** m³
